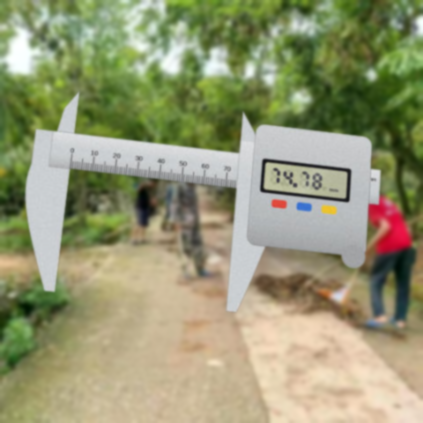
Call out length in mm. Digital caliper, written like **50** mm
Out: **74.78** mm
